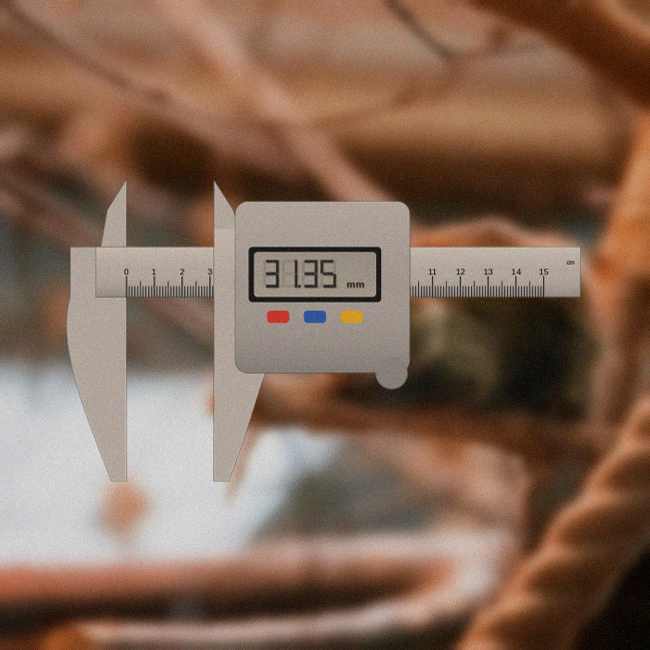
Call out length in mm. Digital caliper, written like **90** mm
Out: **31.35** mm
